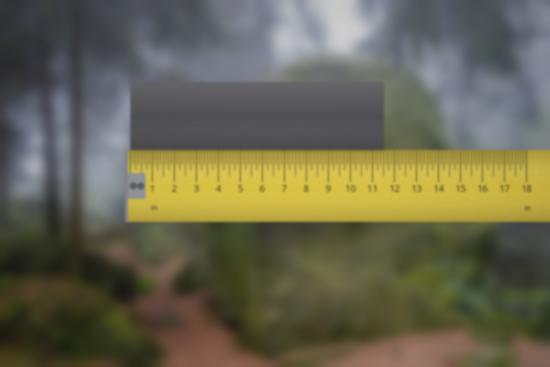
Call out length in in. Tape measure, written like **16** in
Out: **11.5** in
